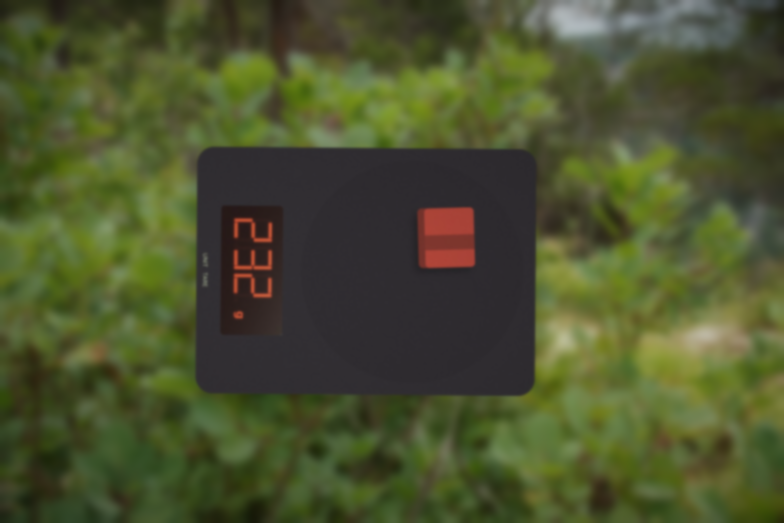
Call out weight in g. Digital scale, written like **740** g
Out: **232** g
